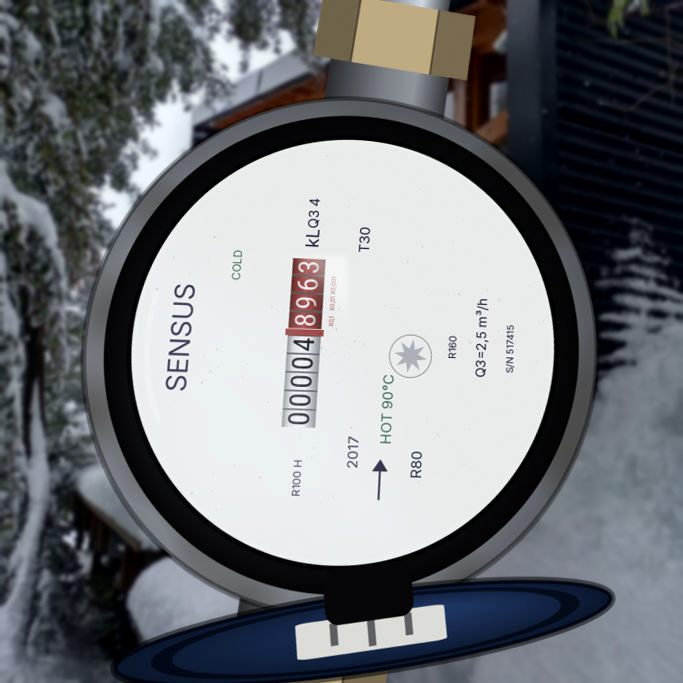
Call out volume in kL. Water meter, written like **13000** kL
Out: **4.8963** kL
